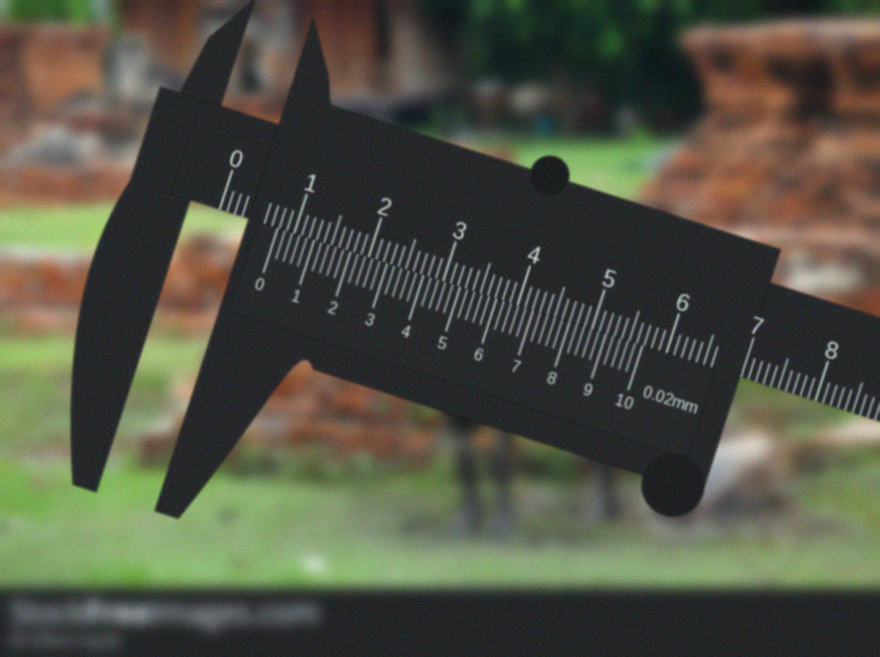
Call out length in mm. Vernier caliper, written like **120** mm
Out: **7.8** mm
